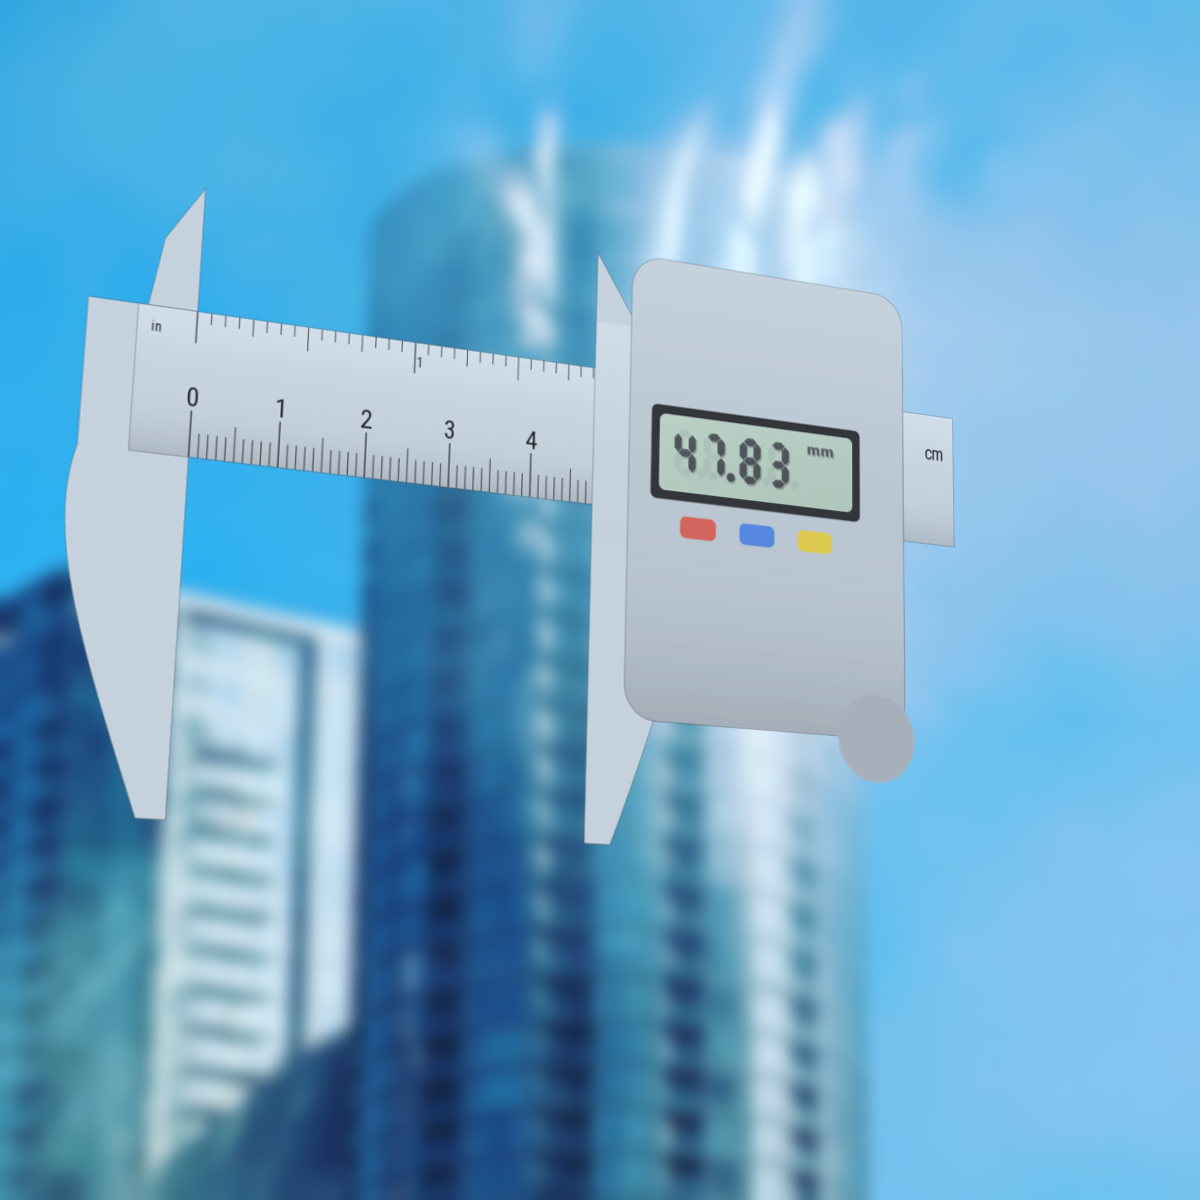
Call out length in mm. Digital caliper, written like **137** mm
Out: **47.83** mm
